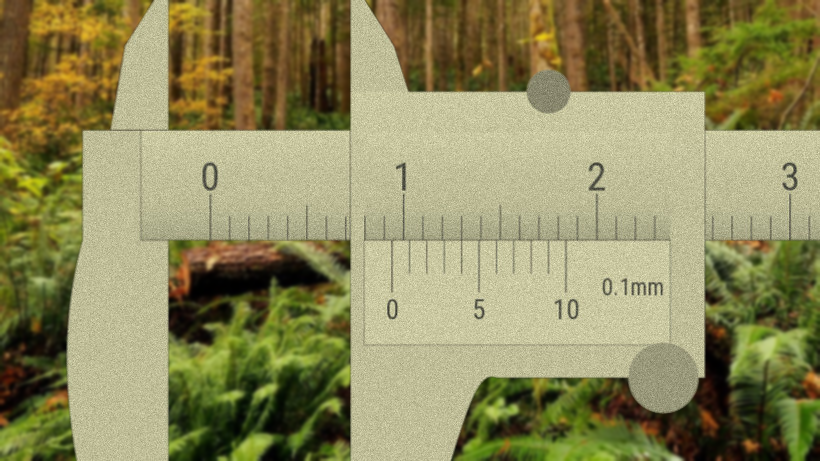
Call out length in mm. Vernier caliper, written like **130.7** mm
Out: **9.4** mm
